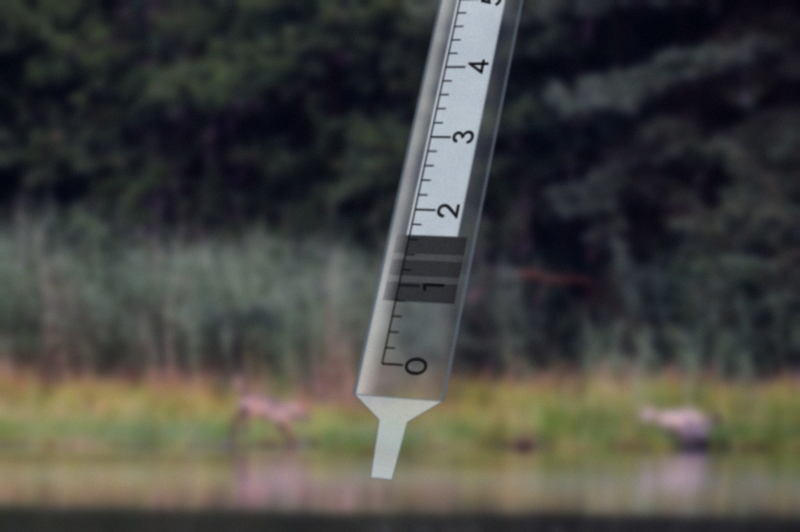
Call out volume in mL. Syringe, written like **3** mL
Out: **0.8** mL
